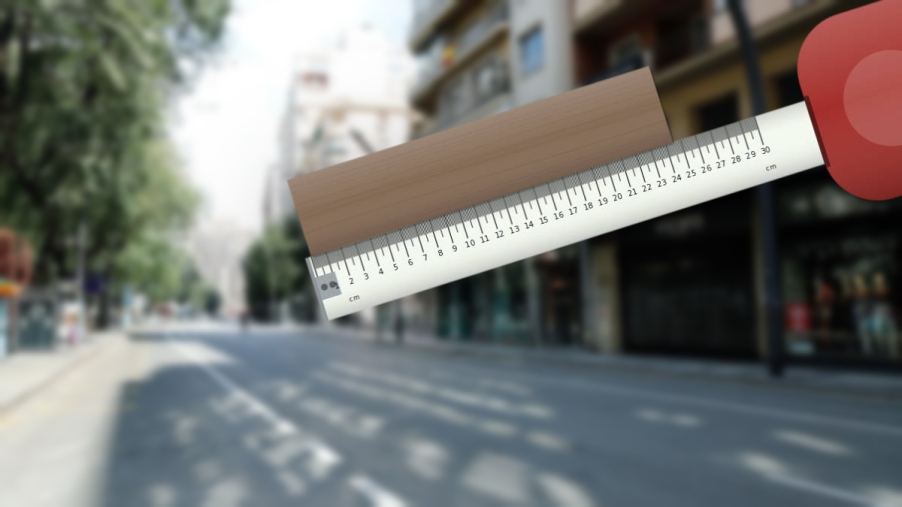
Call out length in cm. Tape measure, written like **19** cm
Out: **24.5** cm
